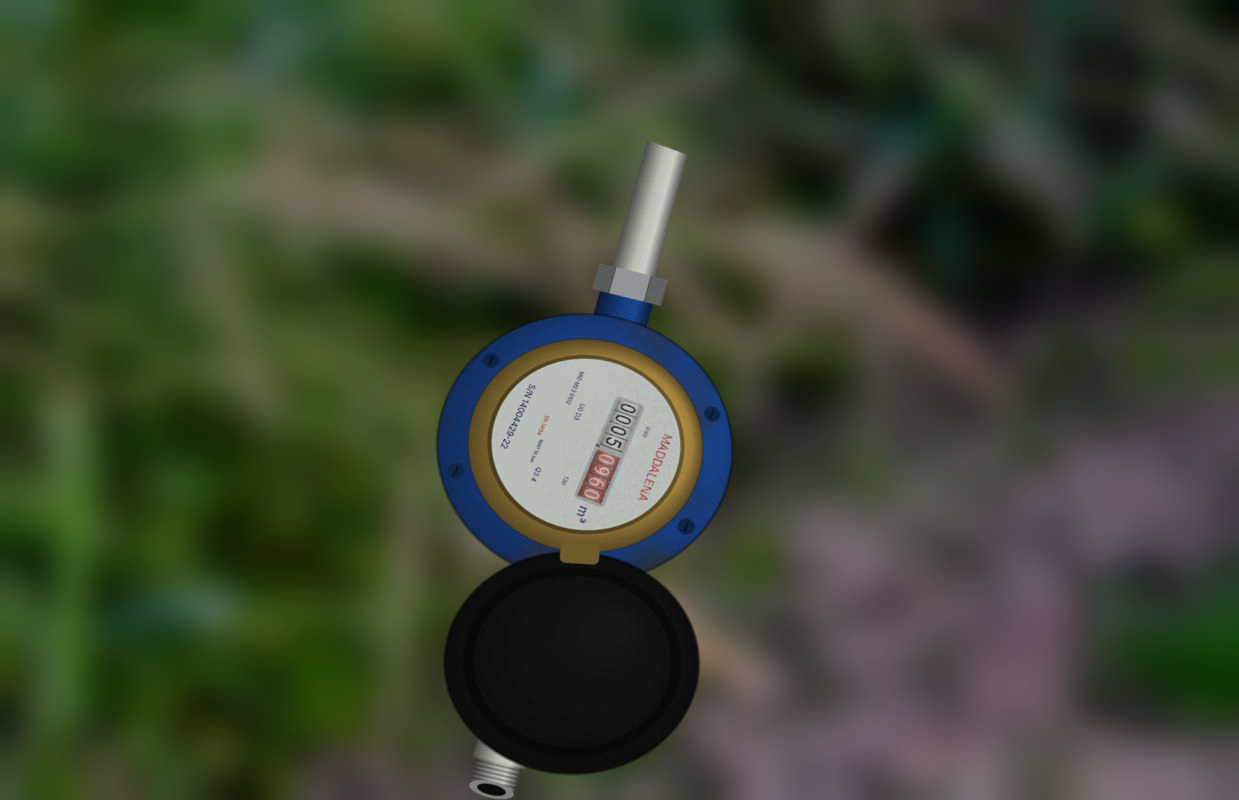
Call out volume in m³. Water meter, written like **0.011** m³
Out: **5.0960** m³
